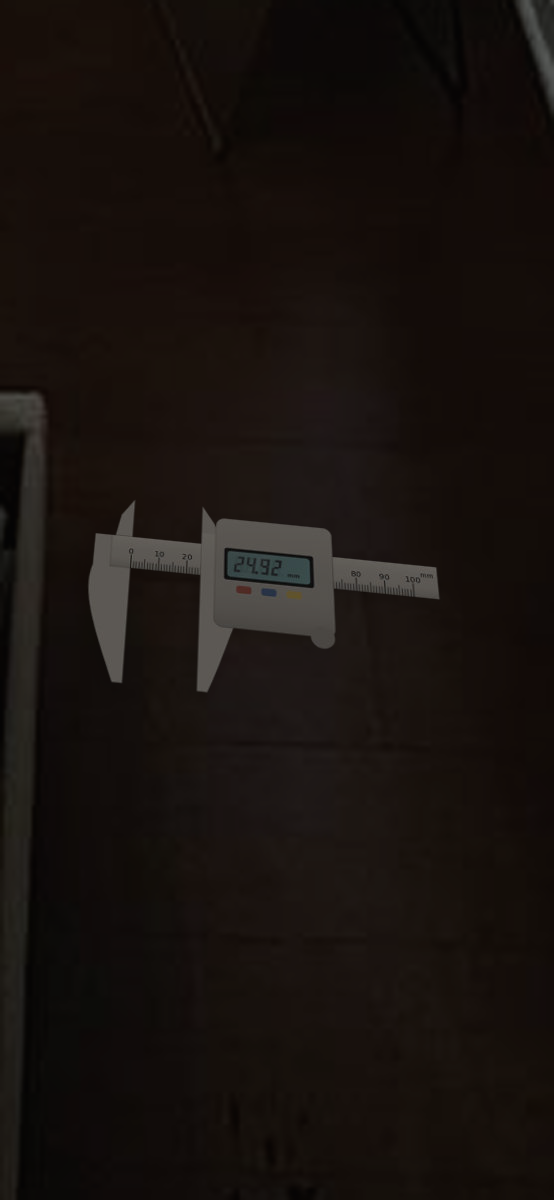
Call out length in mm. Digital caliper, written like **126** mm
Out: **24.92** mm
